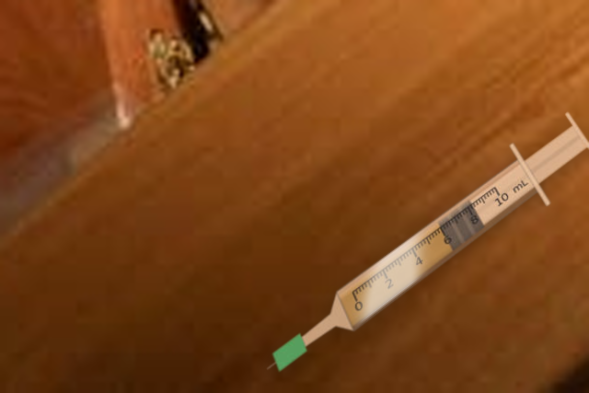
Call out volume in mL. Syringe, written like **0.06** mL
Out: **6** mL
